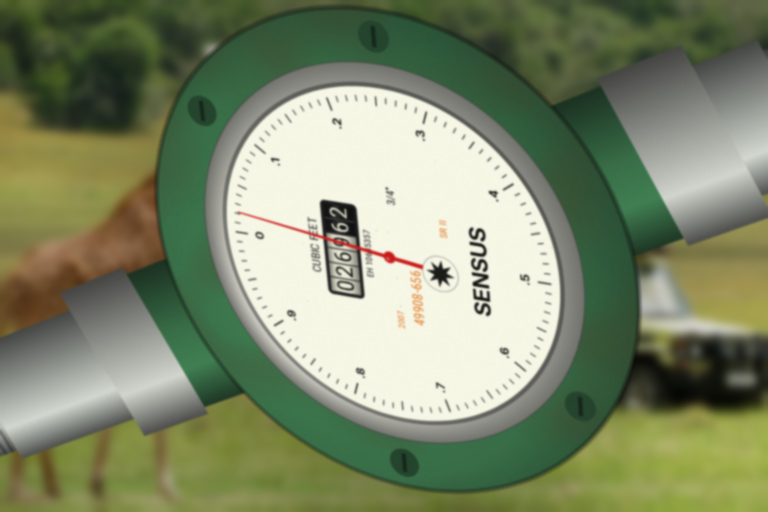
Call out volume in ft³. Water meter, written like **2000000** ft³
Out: **26962.02** ft³
